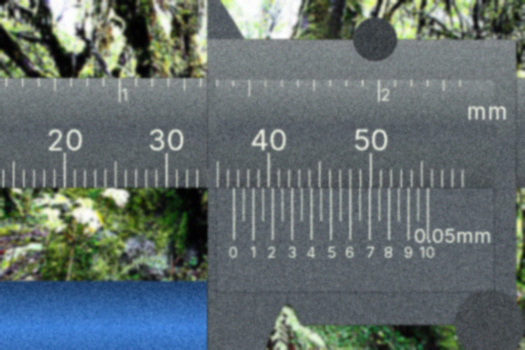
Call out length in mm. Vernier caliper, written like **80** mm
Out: **36.6** mm
